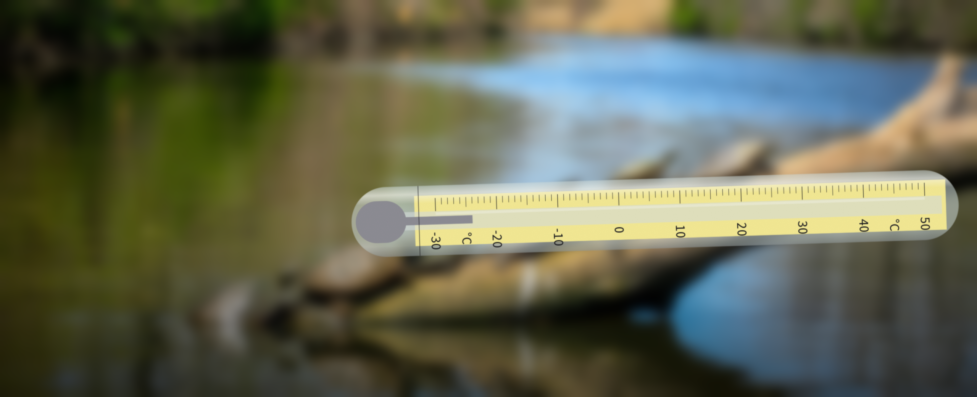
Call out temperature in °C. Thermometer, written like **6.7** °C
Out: **-24** °C
